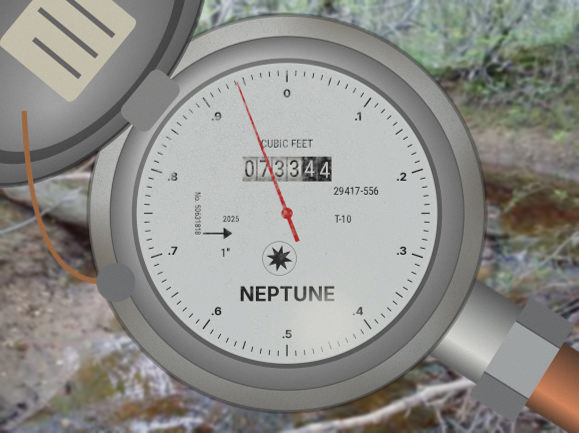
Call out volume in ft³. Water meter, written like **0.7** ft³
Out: **73343.94** ft³
